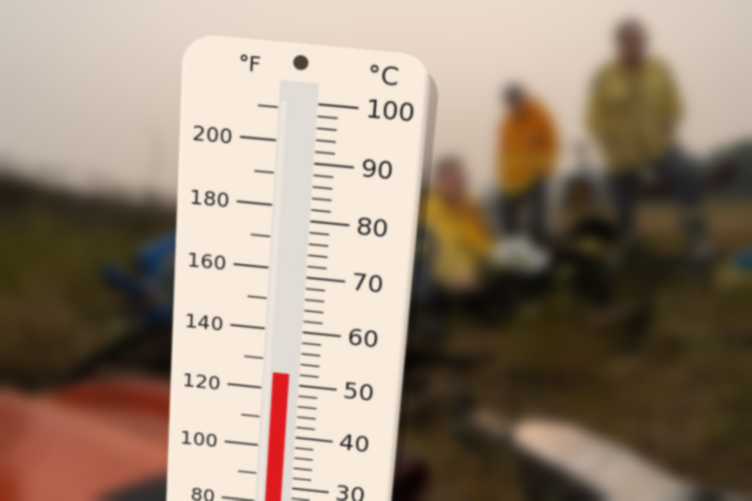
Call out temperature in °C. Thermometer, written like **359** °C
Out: **52** °C
